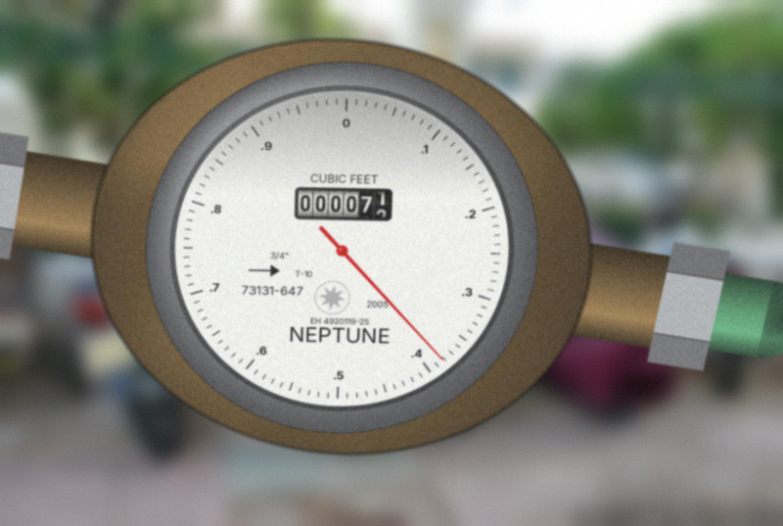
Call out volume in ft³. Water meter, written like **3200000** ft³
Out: **71.38** ft³
